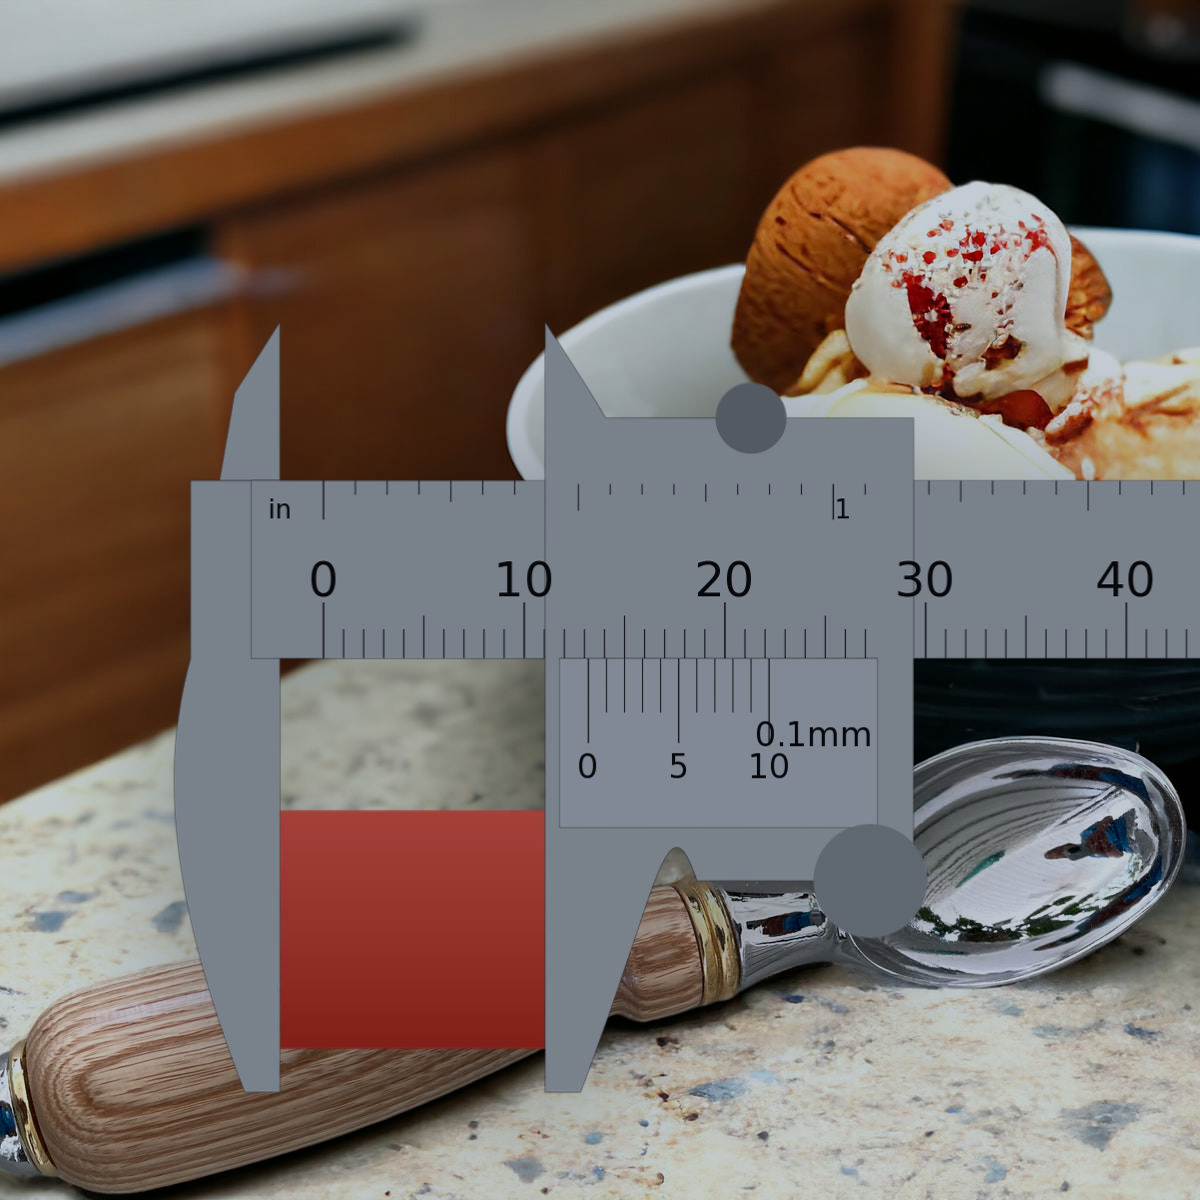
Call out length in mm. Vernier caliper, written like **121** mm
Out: **13.2** mm
